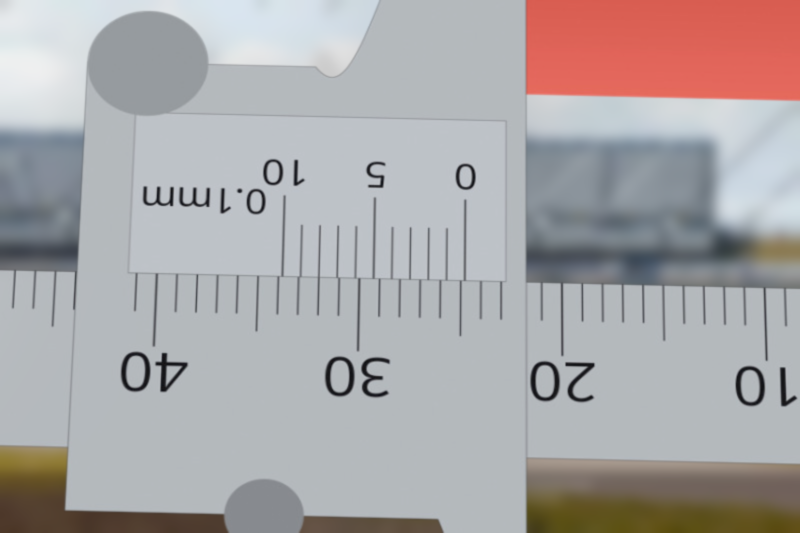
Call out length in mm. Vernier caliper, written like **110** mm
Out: **24.8** mm
